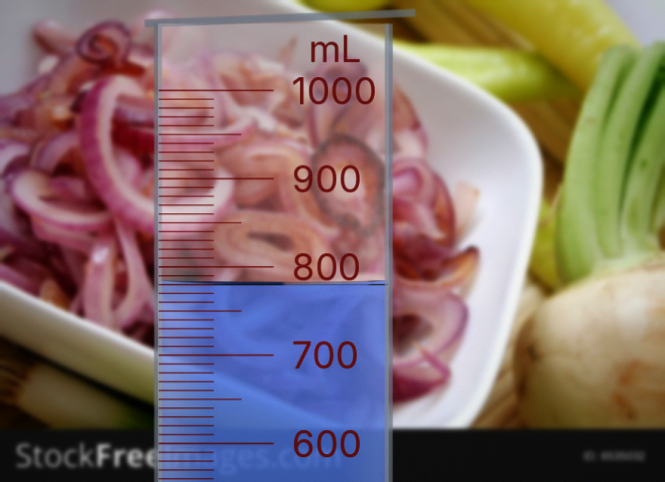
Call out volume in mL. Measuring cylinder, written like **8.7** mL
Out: **780** mL
